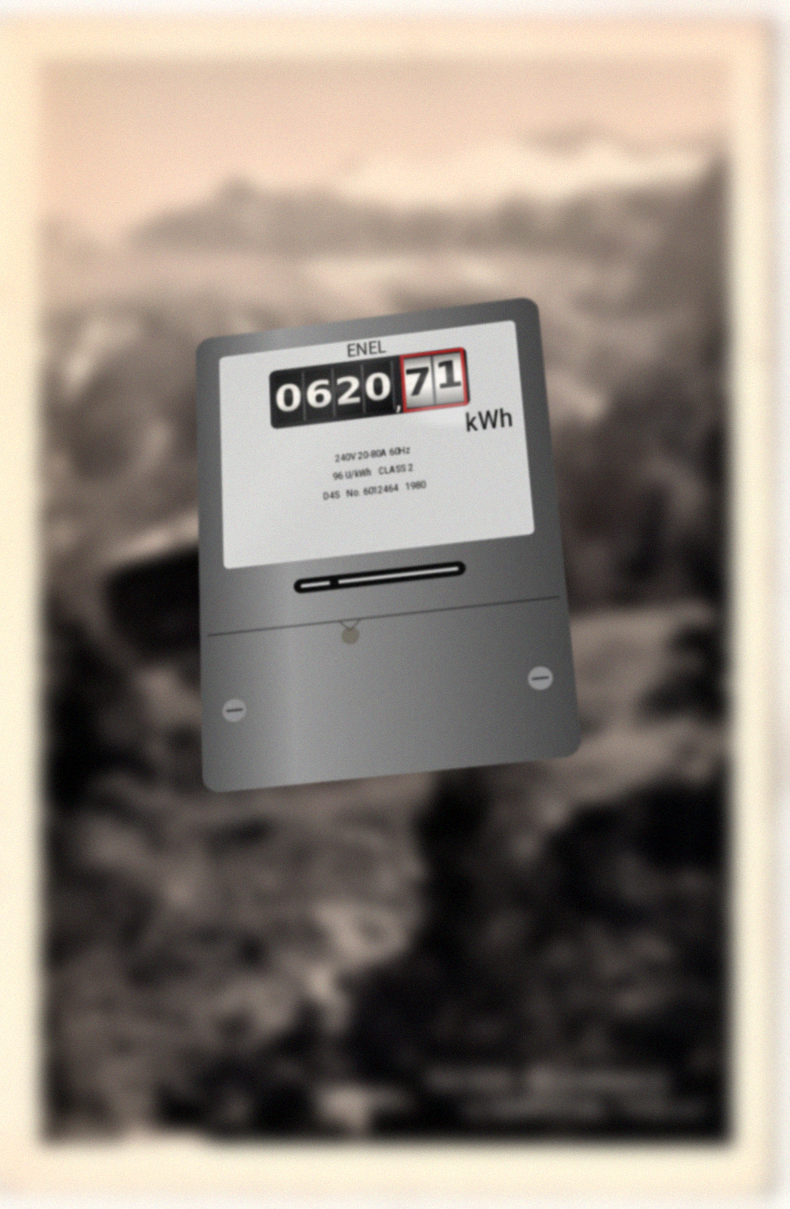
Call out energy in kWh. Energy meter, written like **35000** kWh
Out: **620.71** kWh
